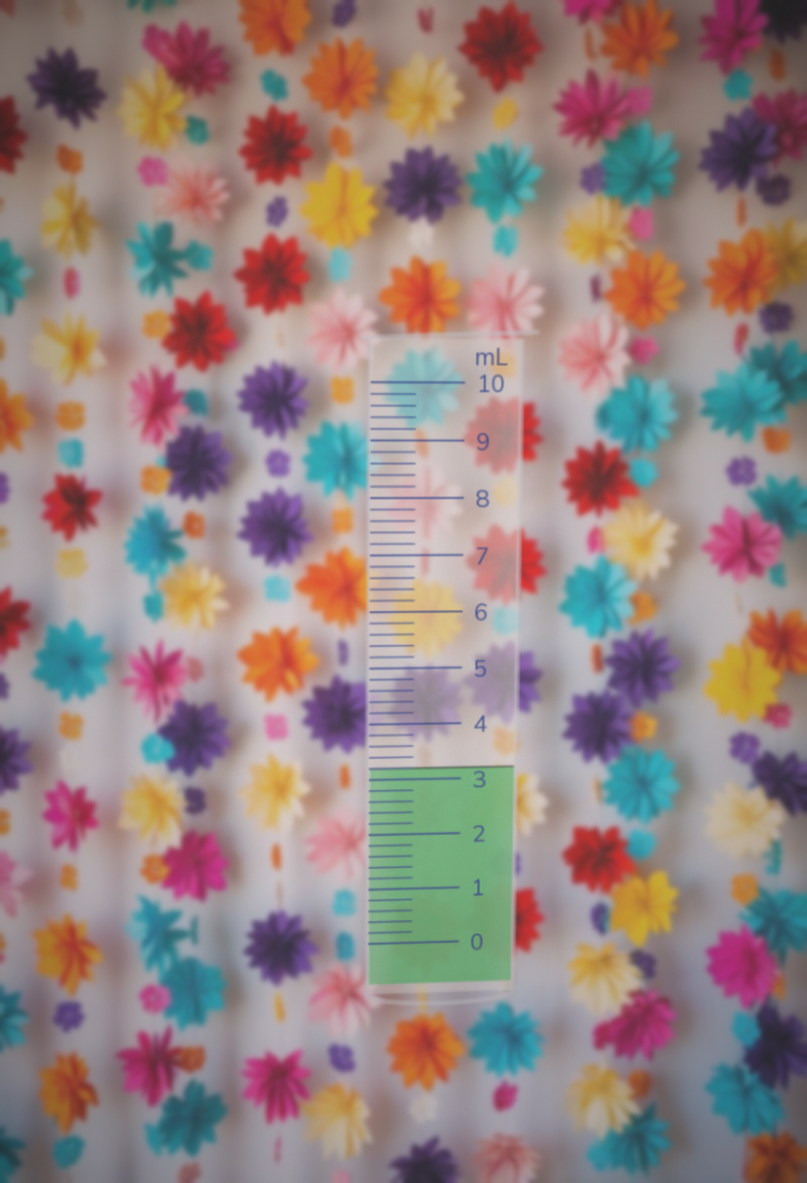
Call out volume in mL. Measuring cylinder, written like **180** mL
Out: **3.2** mL
